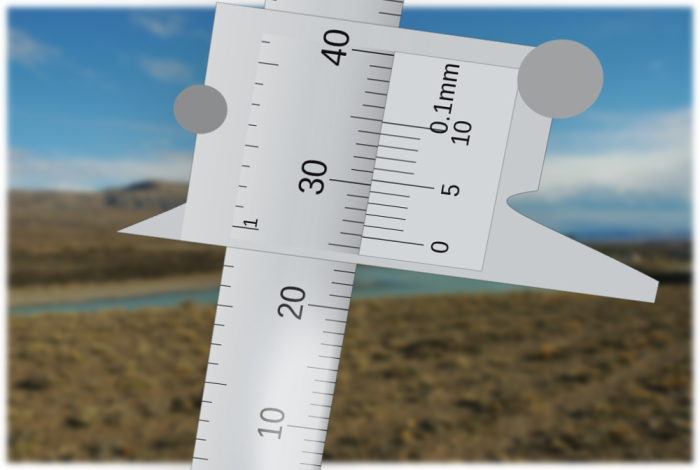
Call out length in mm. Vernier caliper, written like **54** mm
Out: **25.9** mm
